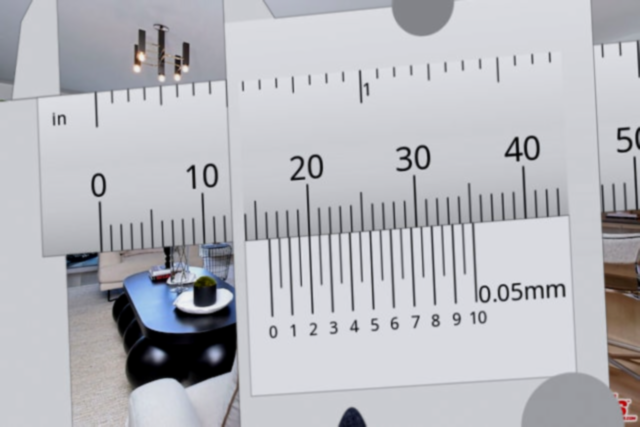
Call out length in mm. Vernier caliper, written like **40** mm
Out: **16.2** mm
